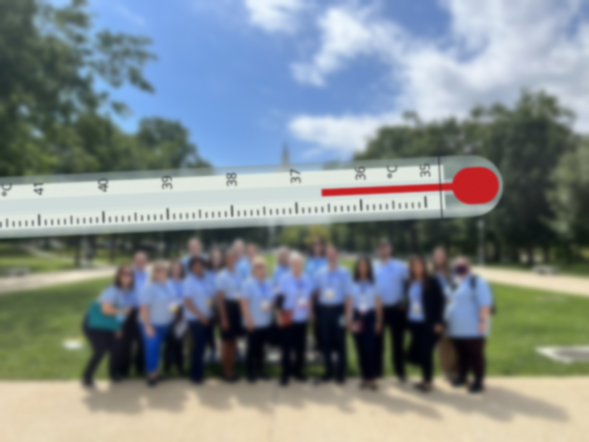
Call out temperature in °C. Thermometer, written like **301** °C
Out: **36.6** °C
